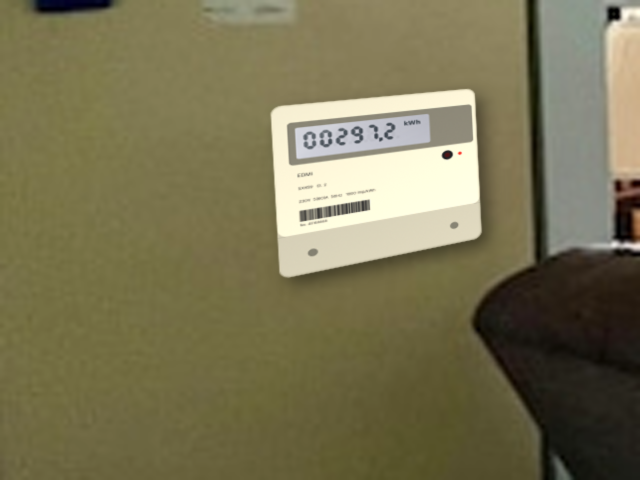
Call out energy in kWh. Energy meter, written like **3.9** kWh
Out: **297.2** kWh
